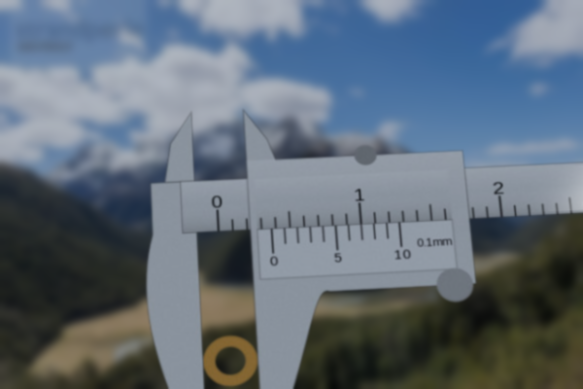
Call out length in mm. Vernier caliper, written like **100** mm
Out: **3.7** mm
